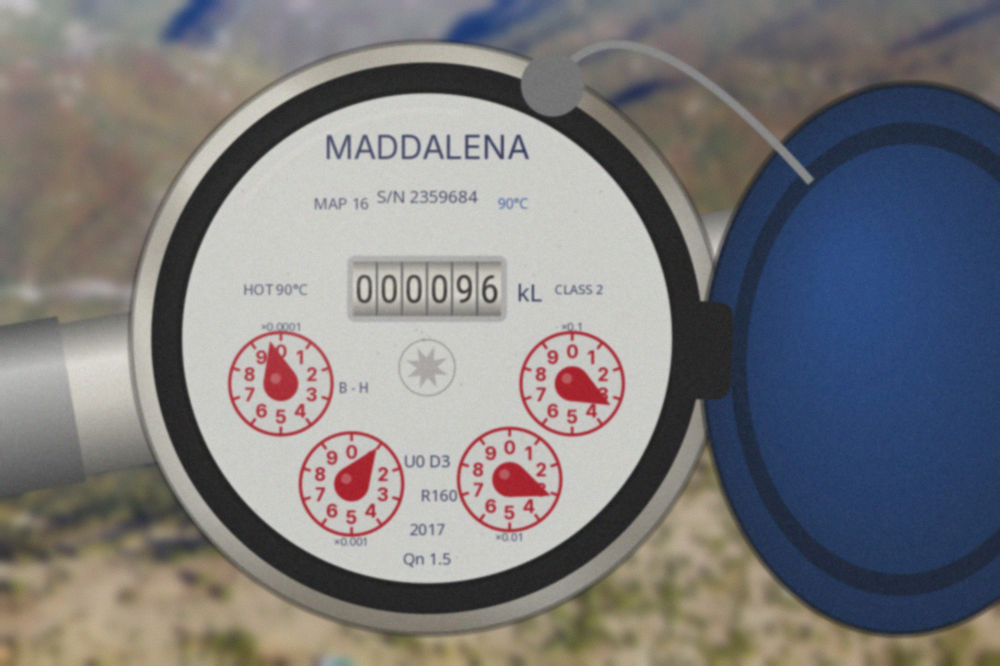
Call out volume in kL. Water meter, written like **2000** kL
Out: **96.3309** kL
